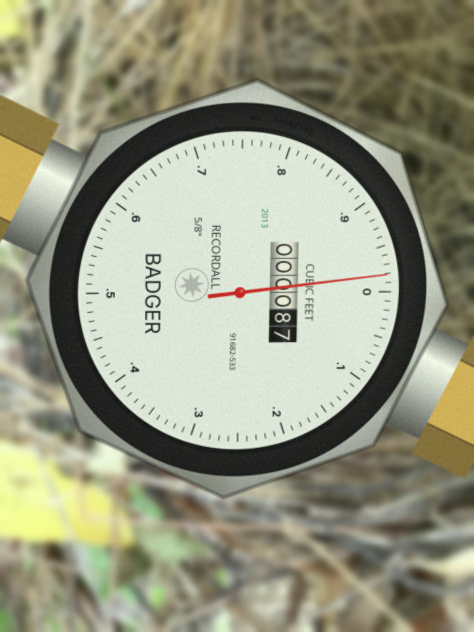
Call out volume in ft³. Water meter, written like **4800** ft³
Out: **86.98** ft³
